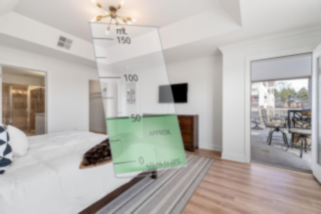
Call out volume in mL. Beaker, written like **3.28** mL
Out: **50** mL
